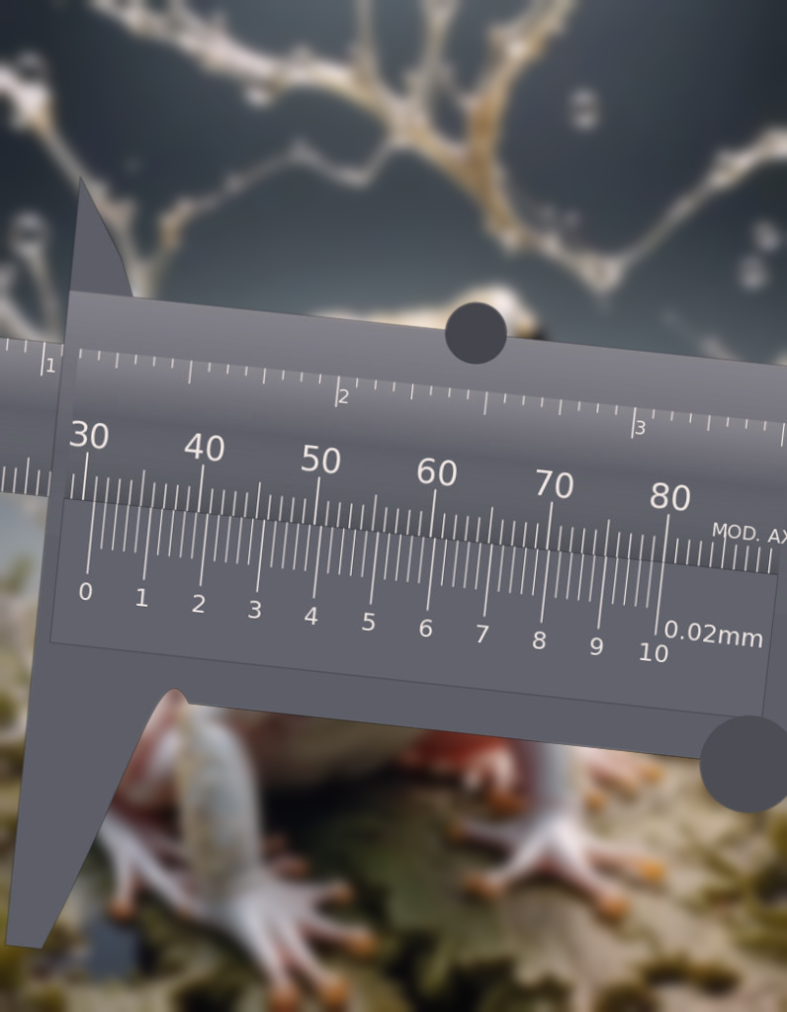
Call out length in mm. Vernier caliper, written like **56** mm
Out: **31.0** mm
